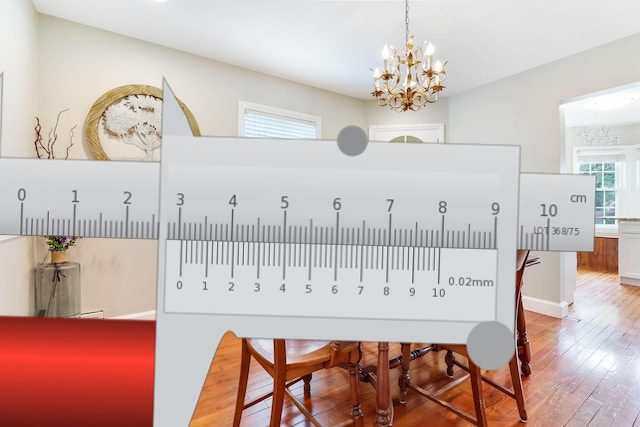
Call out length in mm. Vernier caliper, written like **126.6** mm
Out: **30.5** mm
